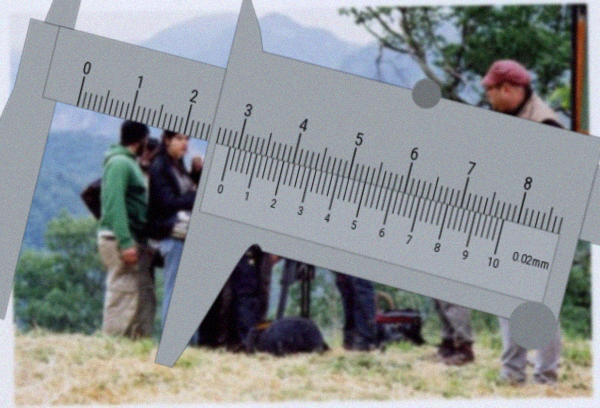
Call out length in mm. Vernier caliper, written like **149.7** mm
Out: **28.5** mm
